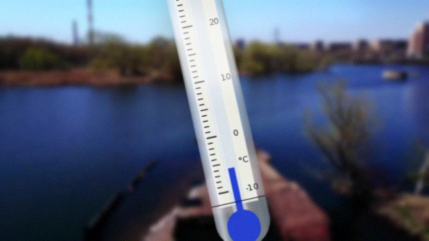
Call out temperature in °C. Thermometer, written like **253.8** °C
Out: **-6** °C
